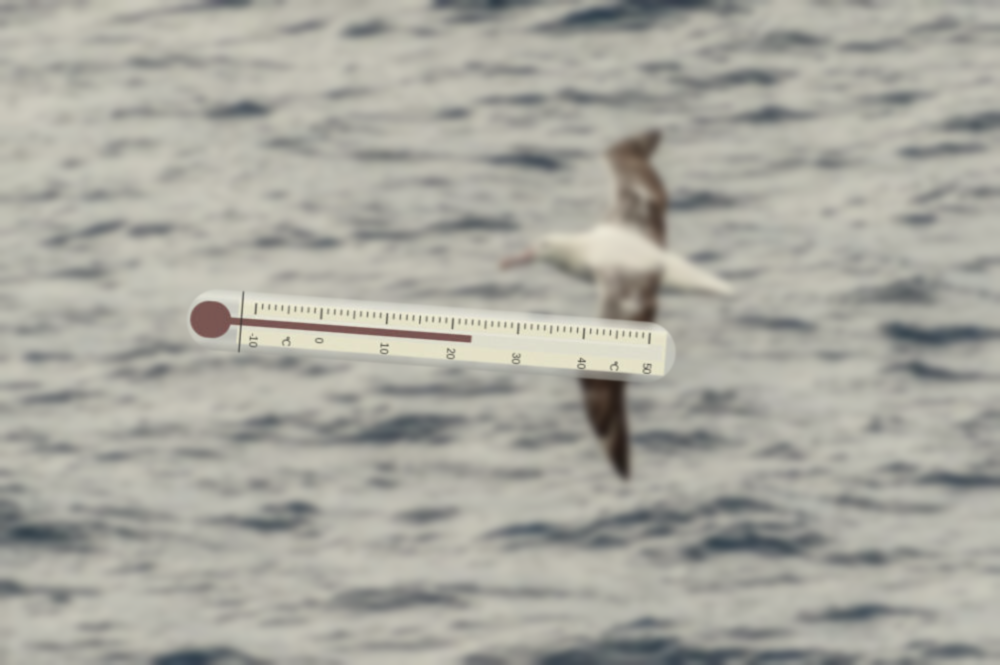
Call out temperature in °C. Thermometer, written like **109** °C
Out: **23** °C
